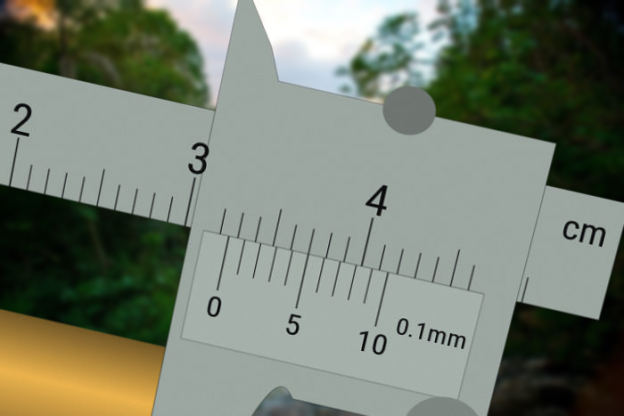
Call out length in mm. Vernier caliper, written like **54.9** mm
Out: **32.5** mm
